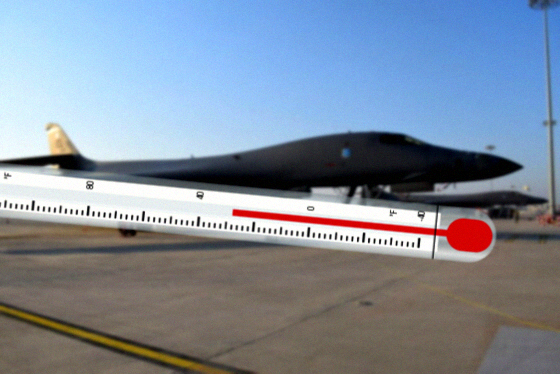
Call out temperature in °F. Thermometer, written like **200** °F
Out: **28** °F
